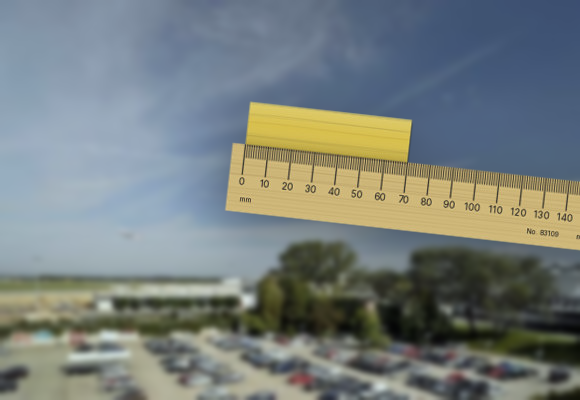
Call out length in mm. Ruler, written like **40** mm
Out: **70** mm
